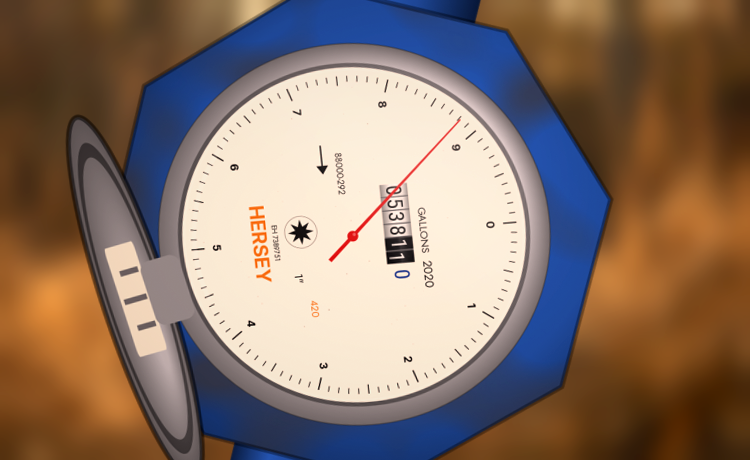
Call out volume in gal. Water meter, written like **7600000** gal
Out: **538108.8** gal
